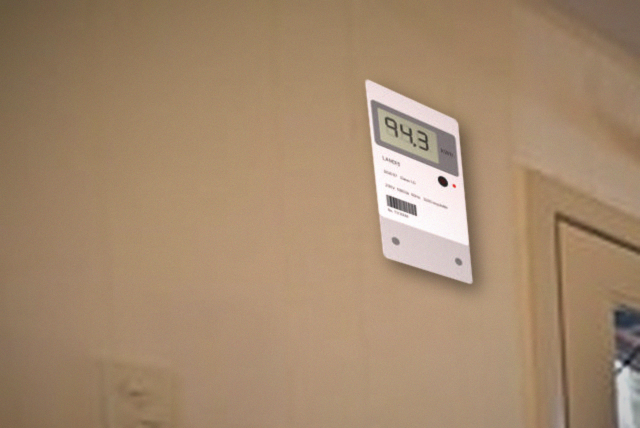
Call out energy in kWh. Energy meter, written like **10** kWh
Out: **94.3** kWh
